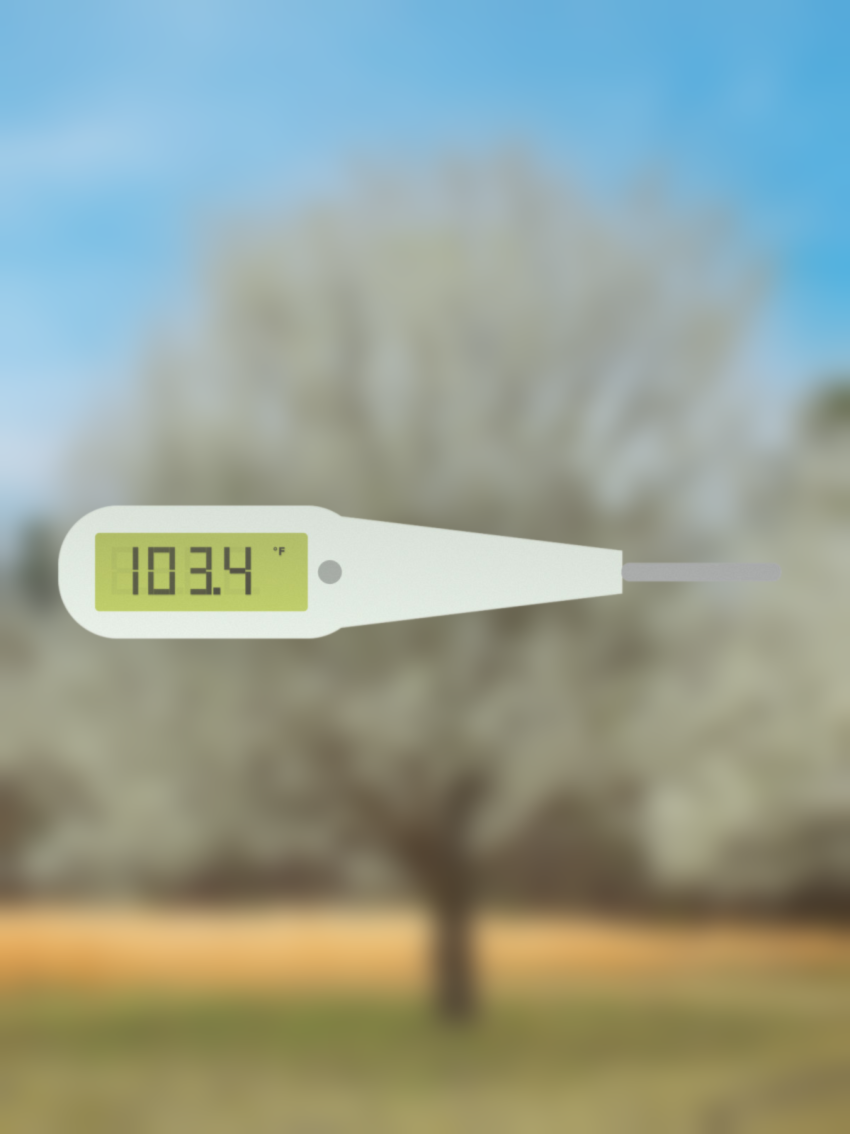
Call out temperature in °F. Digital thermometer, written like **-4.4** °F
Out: **103.4** °F
